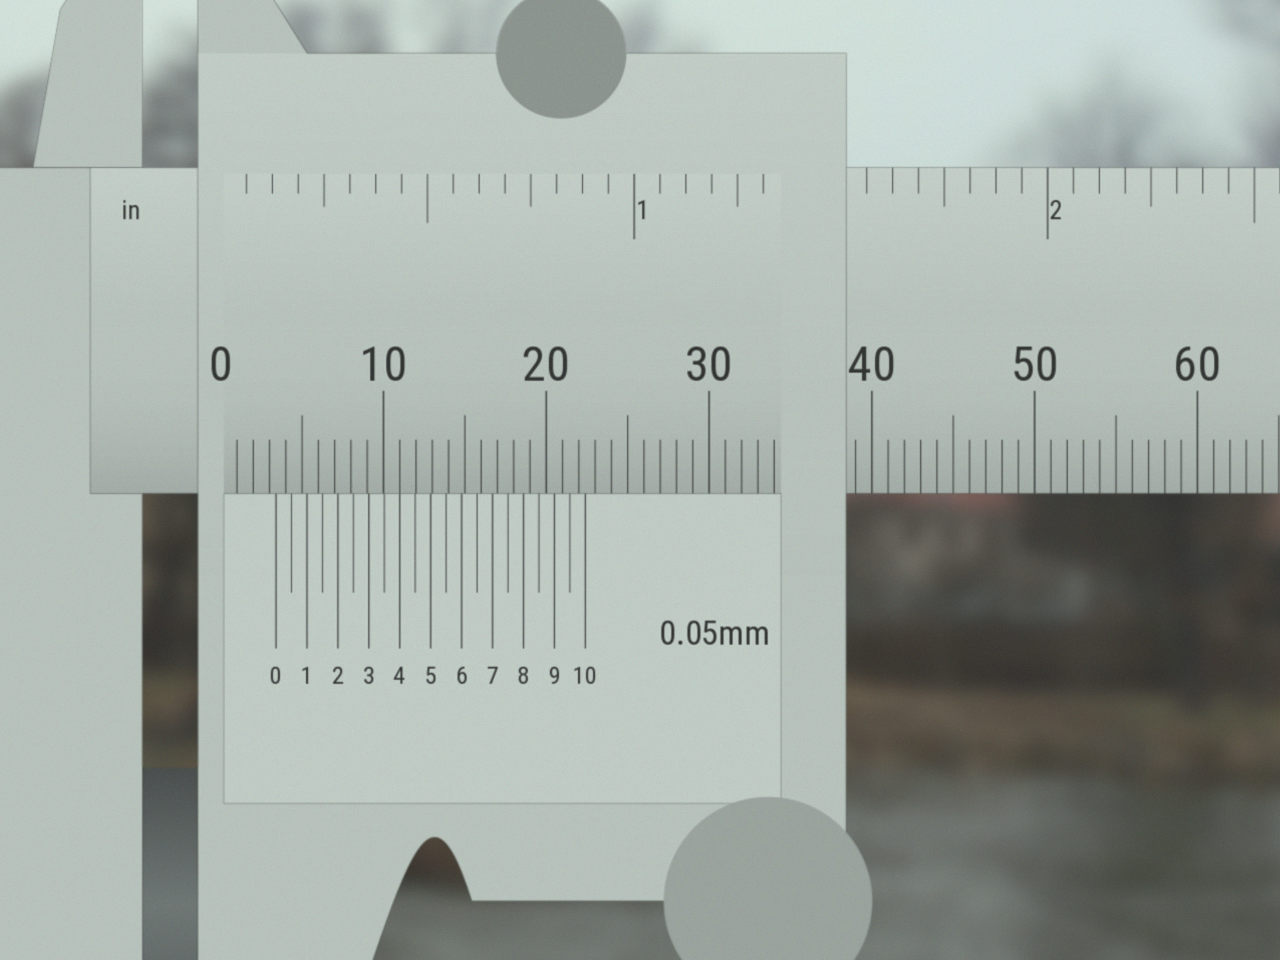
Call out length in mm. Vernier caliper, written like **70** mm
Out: **3.4** mm
